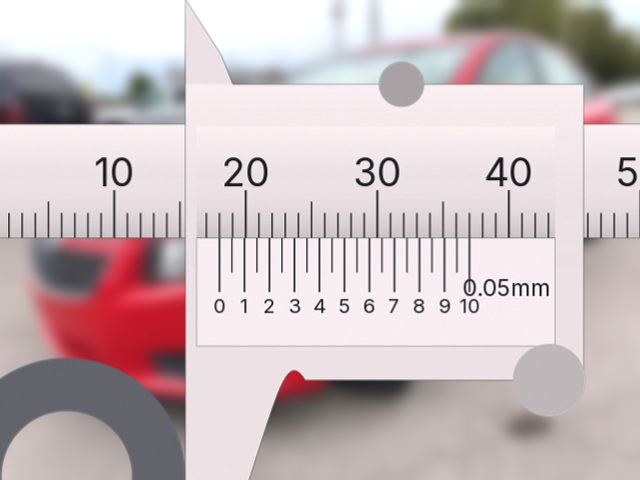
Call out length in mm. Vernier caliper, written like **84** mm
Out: **18.0** mm
